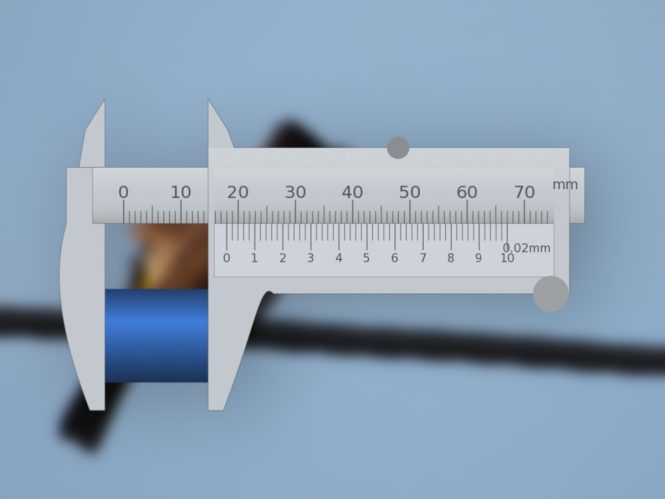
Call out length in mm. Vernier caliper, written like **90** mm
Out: **18.0** mm
